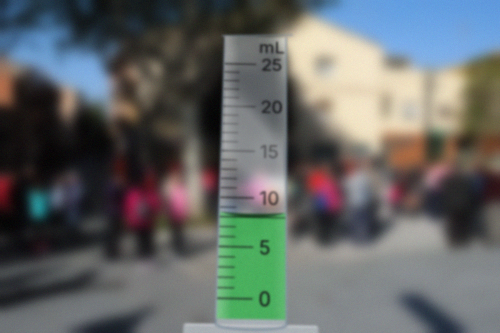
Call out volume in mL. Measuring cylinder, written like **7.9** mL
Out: **8** mL
